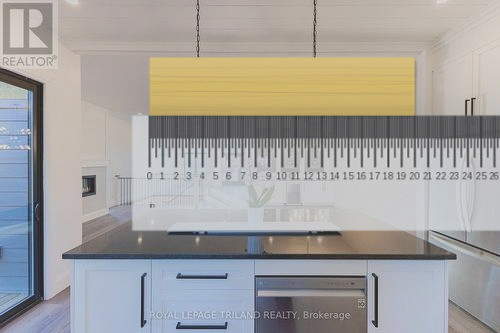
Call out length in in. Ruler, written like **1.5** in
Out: **20** in
